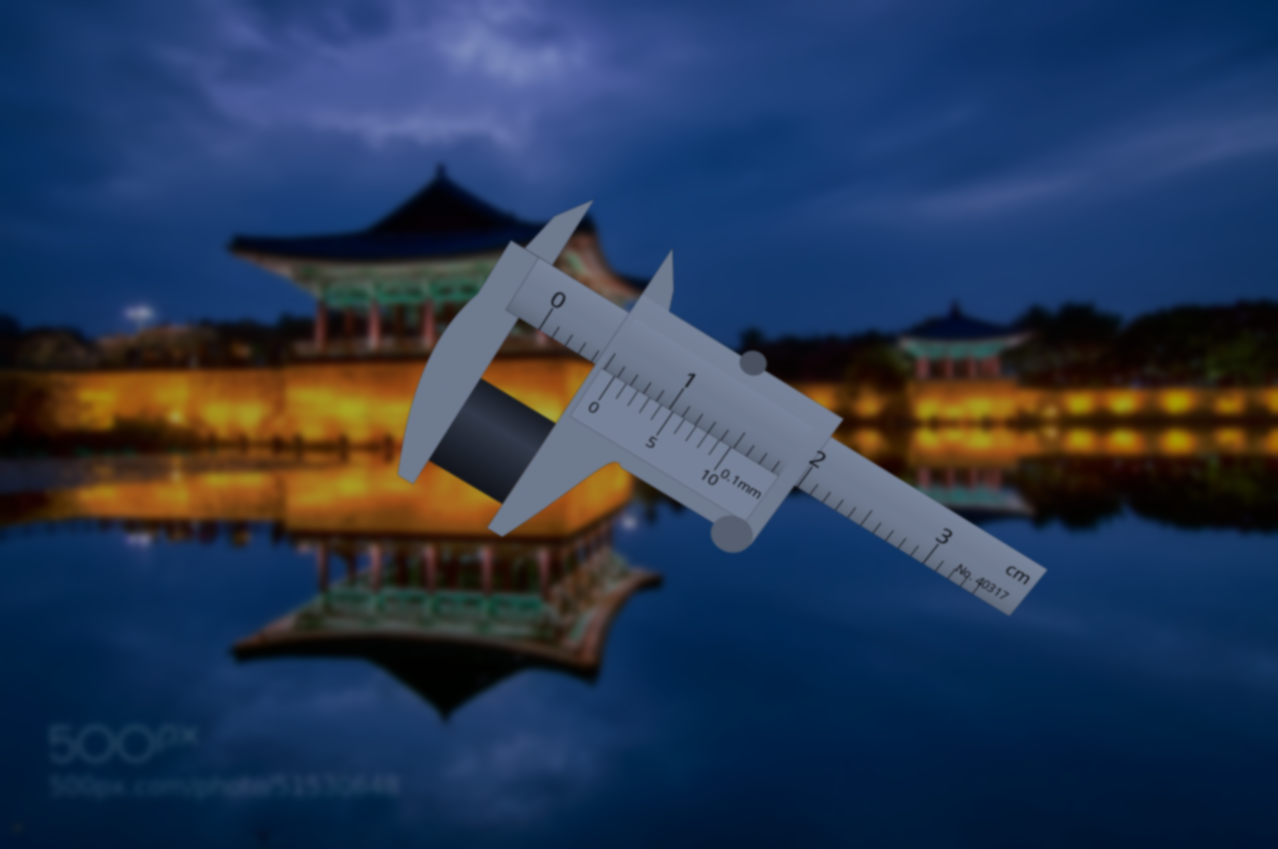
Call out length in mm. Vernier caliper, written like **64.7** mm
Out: **5.8** mm
